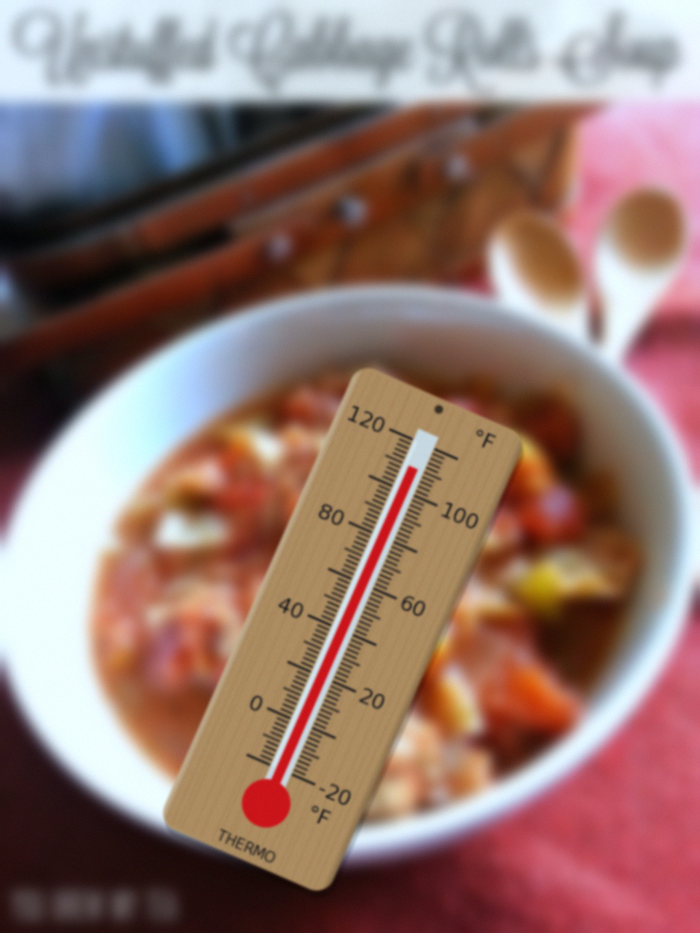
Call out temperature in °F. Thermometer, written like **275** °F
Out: **110** °F
